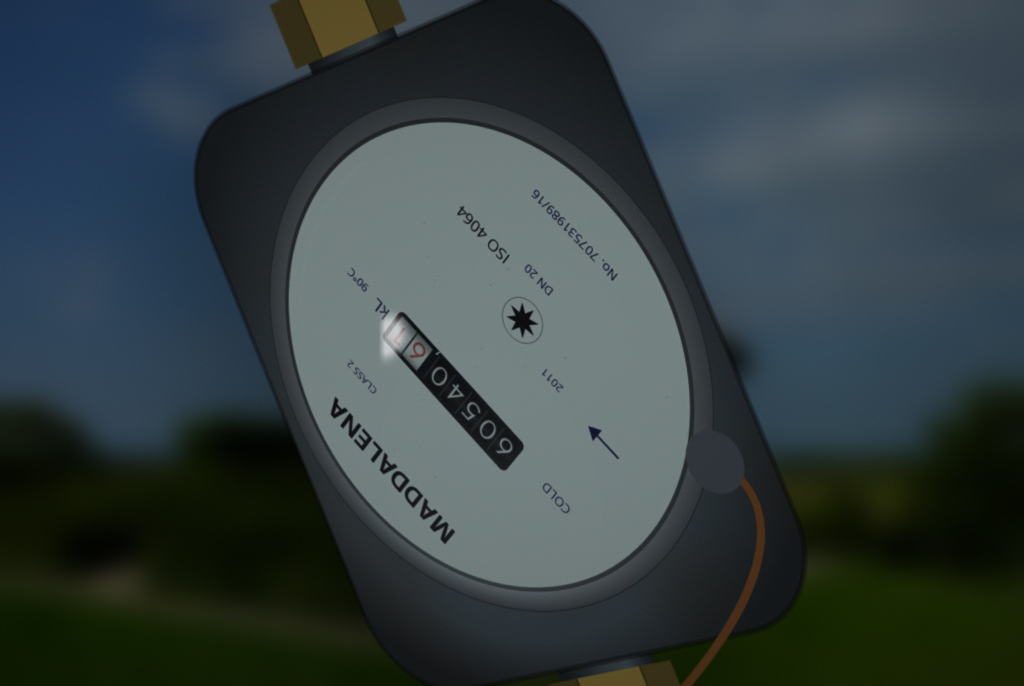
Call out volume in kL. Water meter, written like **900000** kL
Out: **60540.61** kL
